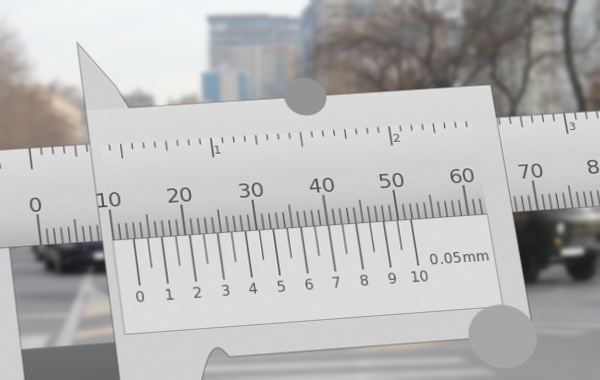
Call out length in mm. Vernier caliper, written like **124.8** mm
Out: **12.8** mm
